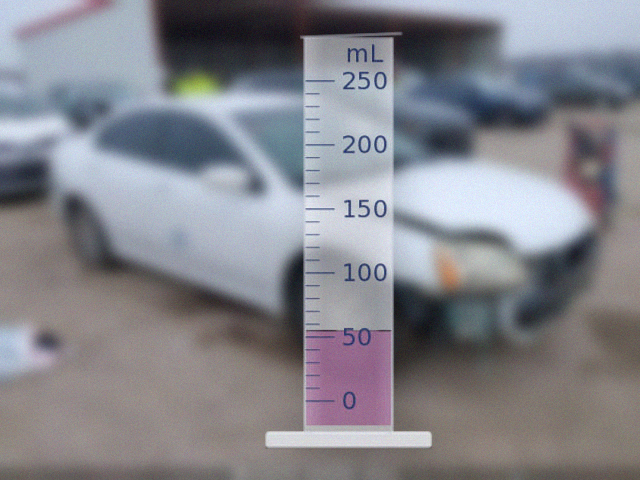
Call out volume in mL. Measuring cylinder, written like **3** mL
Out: **55** mL
